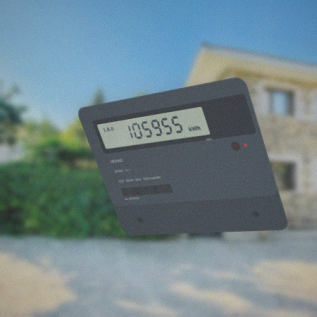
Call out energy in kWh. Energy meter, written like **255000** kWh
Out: **105955** kWh
